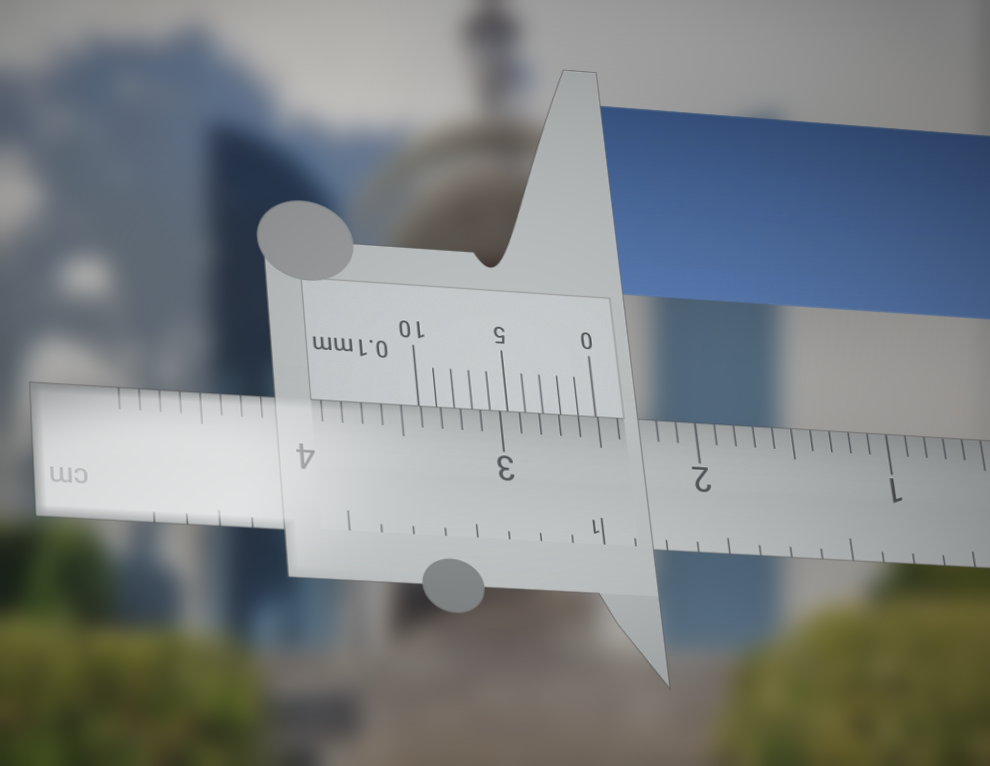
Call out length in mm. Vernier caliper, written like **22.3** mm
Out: **25.1** mm
